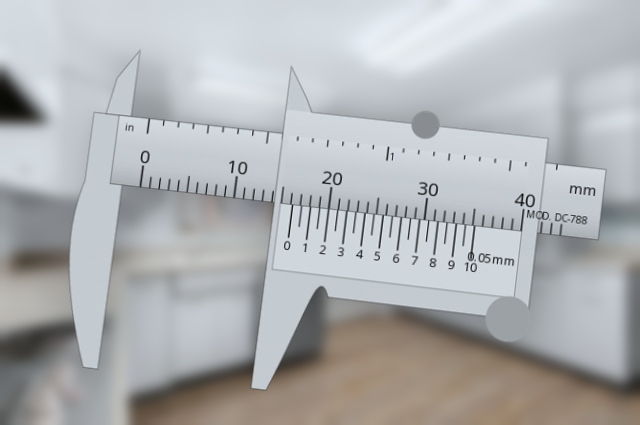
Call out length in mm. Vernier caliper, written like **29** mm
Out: **16.2** mm
